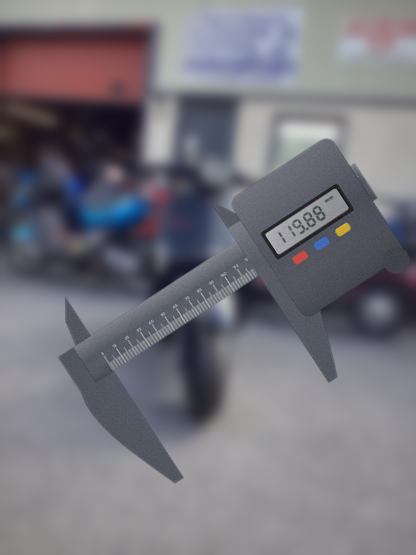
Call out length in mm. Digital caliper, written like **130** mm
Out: **119.88** mm
